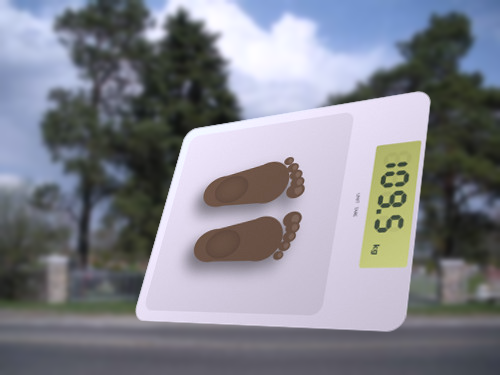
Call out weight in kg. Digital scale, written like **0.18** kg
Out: **109.5** kg
